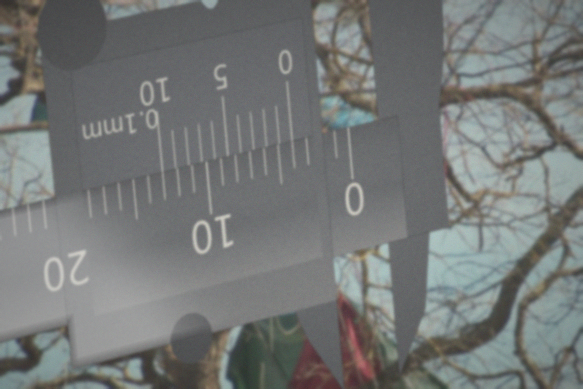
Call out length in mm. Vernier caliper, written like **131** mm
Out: **4.0** mm
